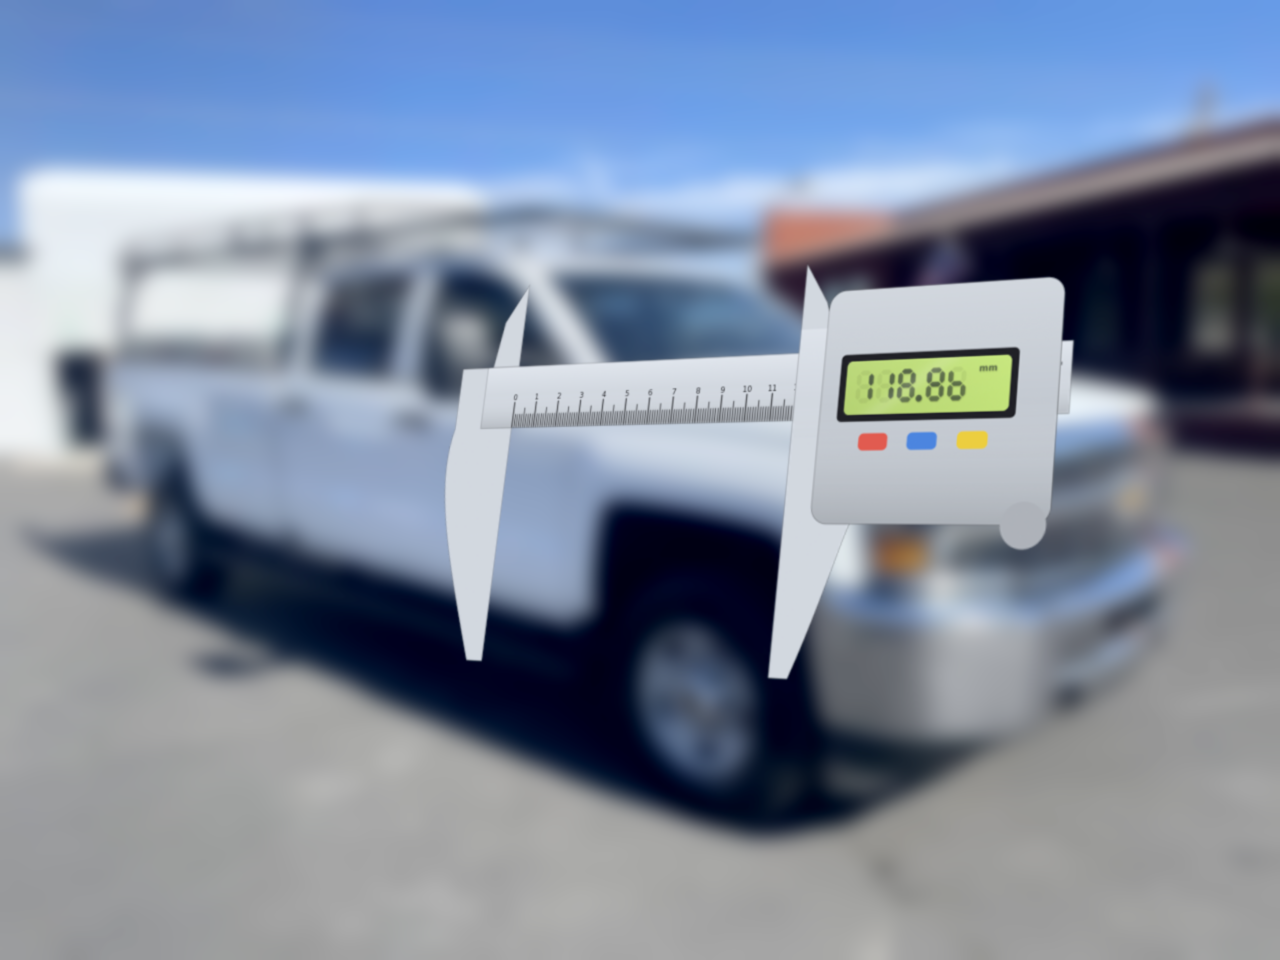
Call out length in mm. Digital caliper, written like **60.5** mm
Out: **118.86** mm
